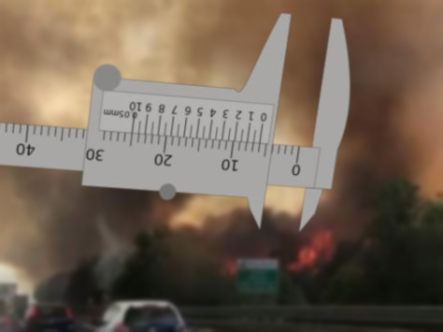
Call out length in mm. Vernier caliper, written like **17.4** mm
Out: **6.0** mm
